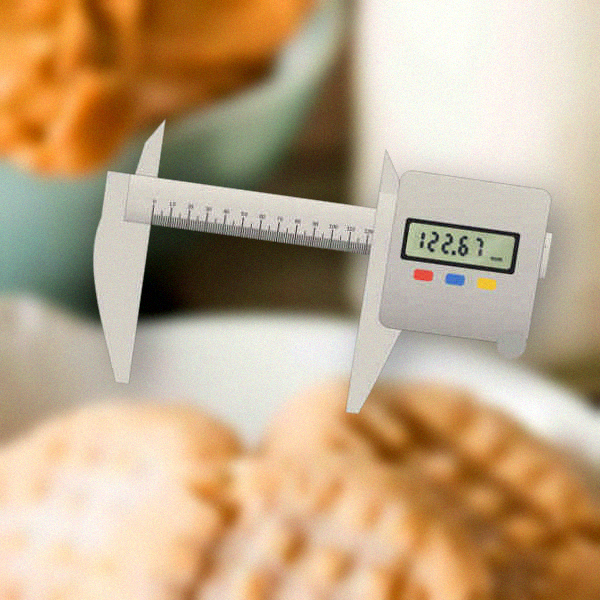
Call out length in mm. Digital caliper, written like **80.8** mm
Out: **122.67** mm
